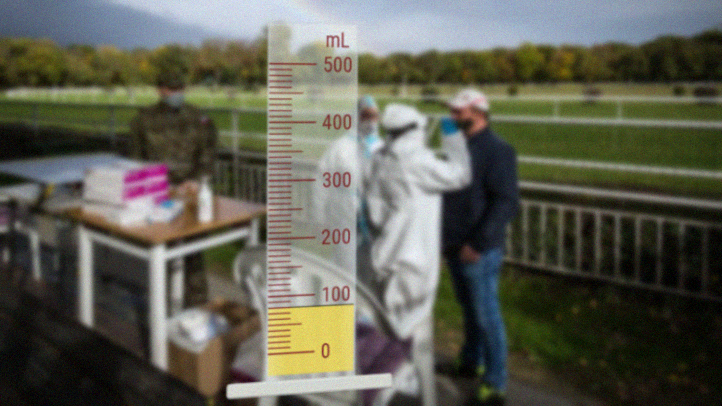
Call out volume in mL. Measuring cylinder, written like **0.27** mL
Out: **80** mL
